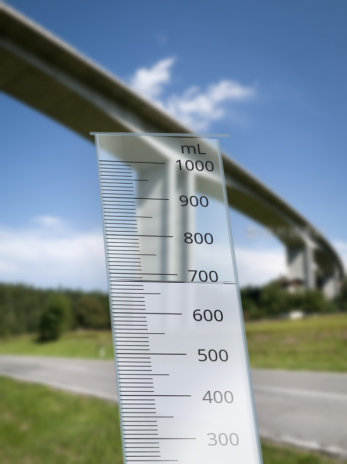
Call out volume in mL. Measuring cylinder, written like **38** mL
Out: **680** mL
